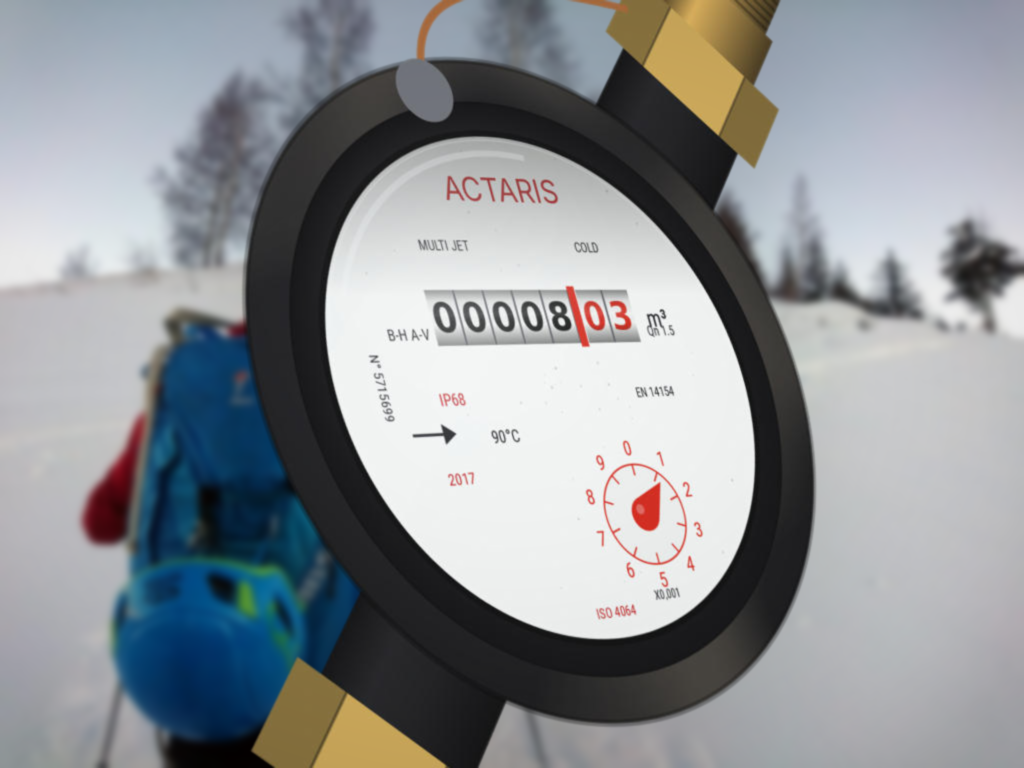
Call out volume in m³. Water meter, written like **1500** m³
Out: **8.031** m³
